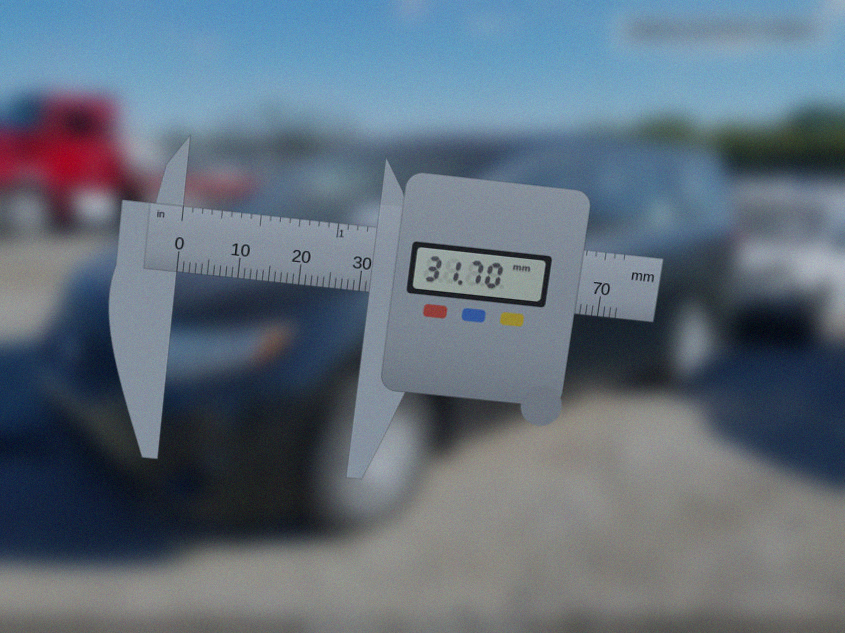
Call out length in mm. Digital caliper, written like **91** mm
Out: **31.70** mm
